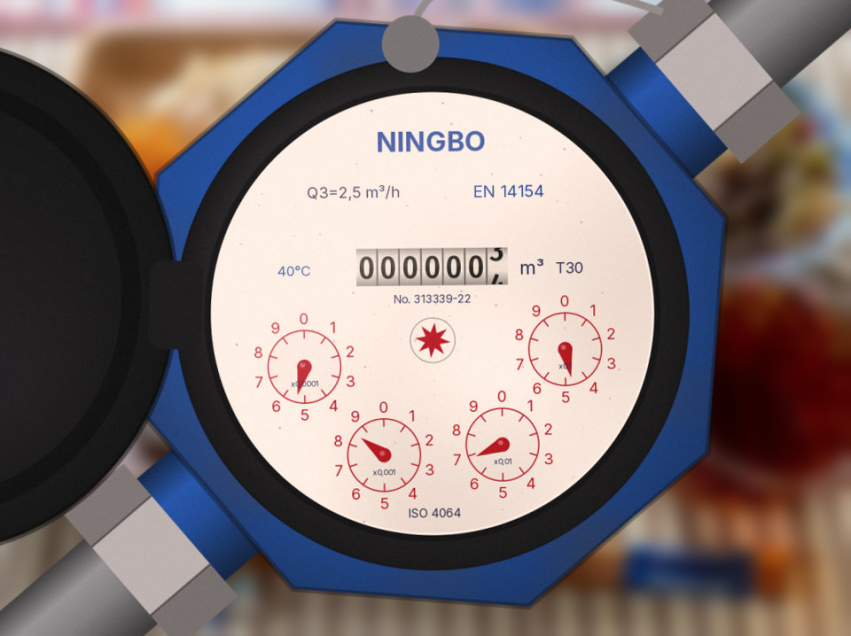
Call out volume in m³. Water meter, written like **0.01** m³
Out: **3.4685** m³
